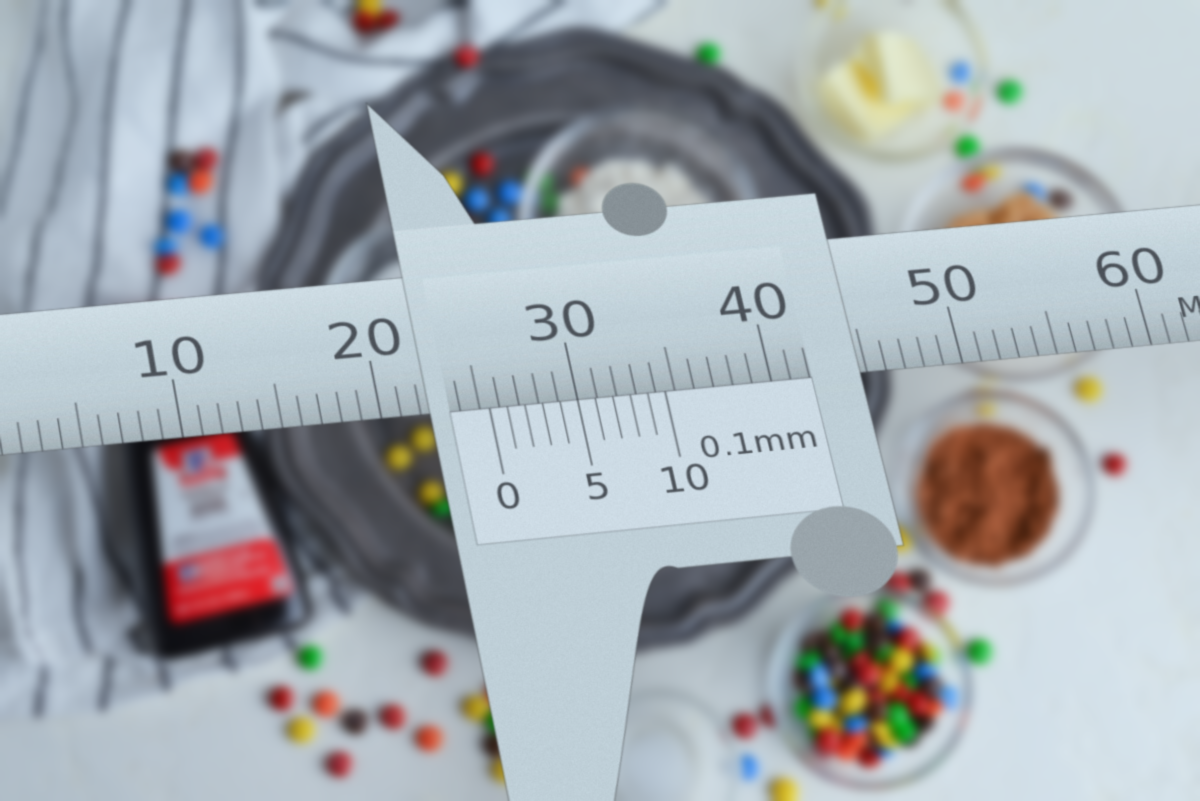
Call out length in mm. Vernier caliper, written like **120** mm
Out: **25.5** mm
